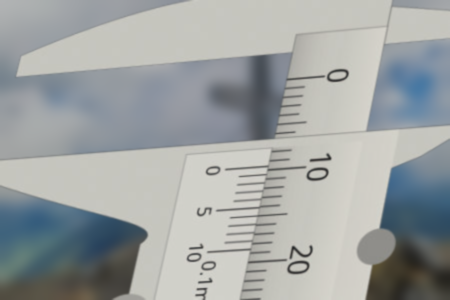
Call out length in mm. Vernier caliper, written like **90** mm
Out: **9.6** mm
